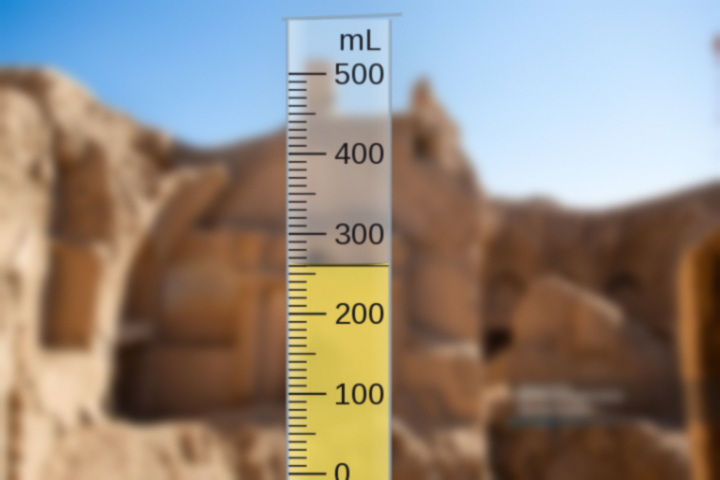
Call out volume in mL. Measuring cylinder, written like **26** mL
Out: **260** mL
